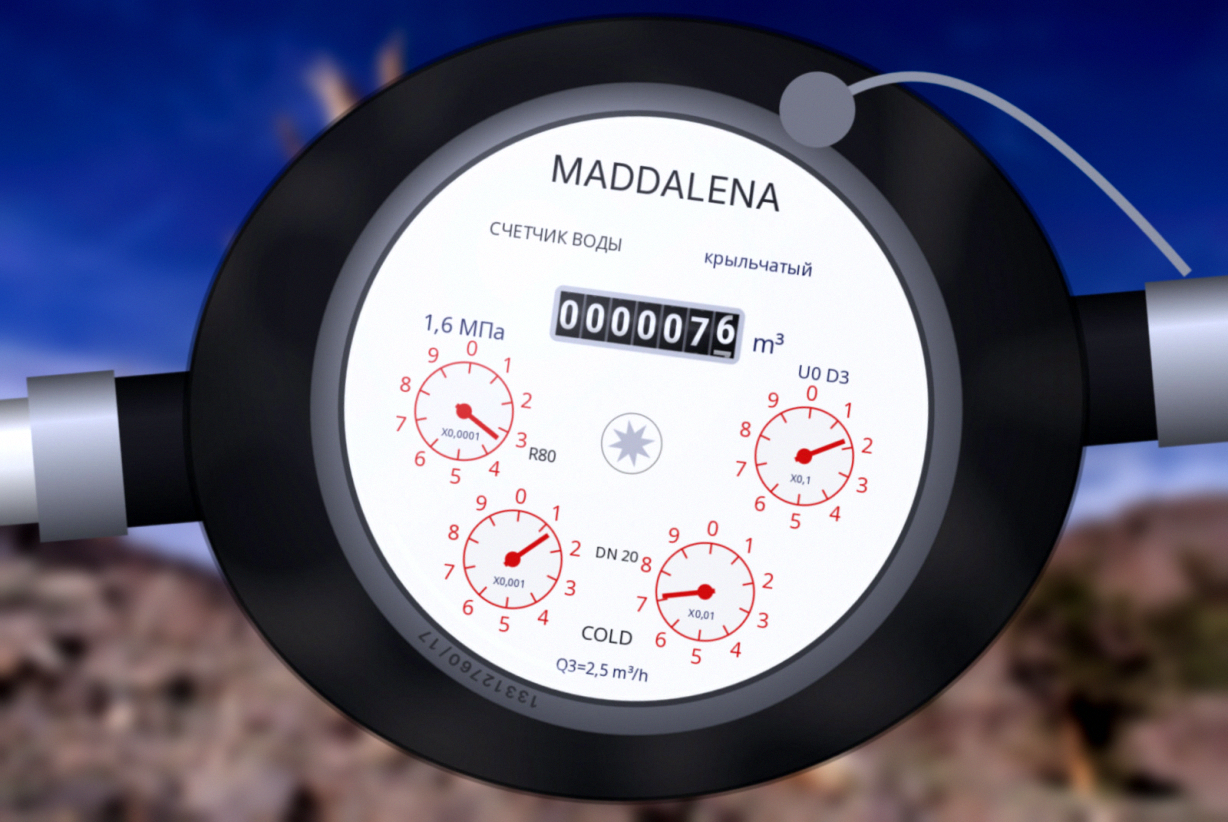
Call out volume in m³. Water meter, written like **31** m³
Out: **76.1713** m³
